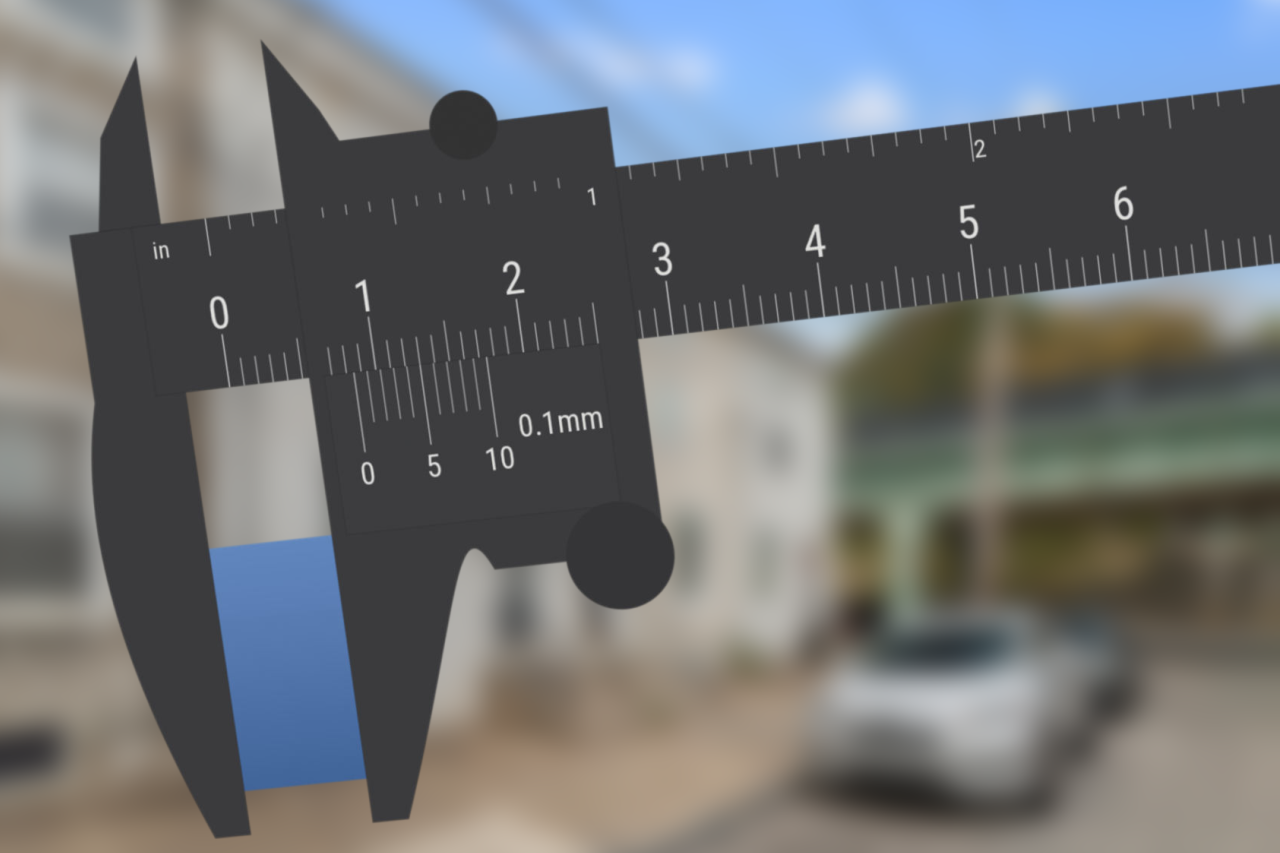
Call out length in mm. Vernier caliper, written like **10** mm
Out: **8.5** mm
